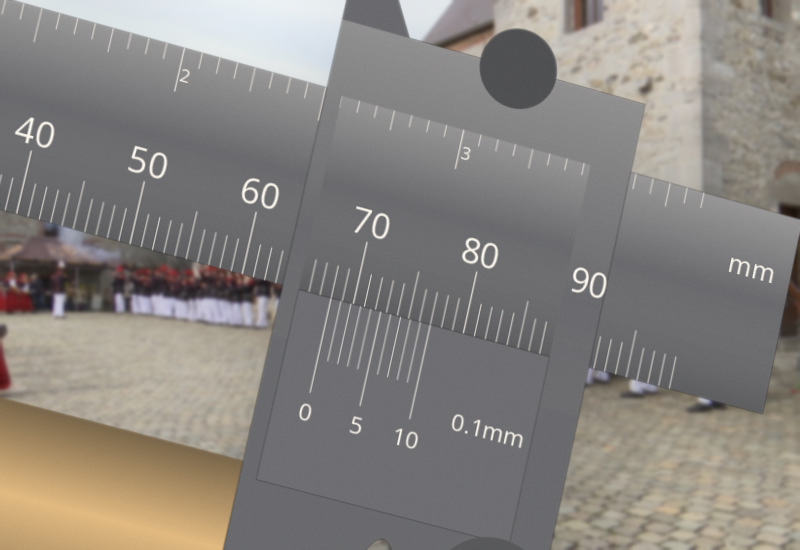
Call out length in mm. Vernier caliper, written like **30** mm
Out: **68.0** mm
